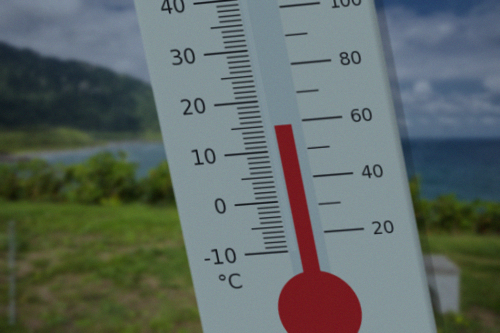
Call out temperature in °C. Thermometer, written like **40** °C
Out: **15** °C
